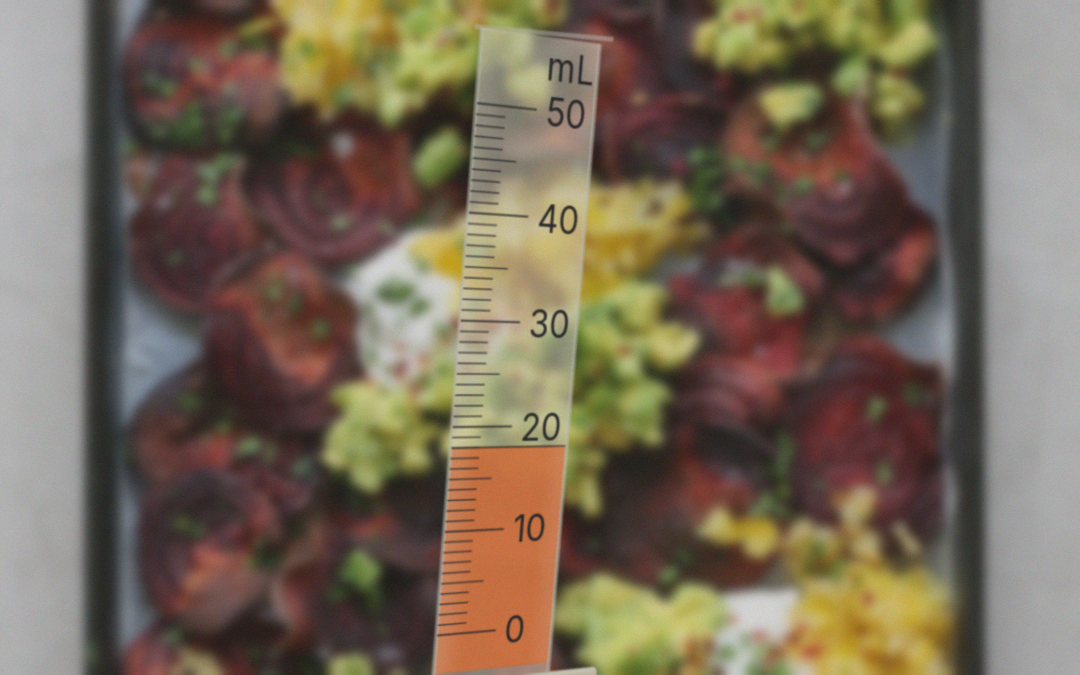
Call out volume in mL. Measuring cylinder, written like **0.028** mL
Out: **18** mL
